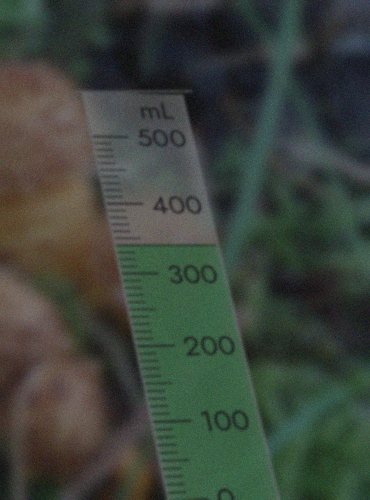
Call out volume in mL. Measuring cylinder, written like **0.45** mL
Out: **340** mL
